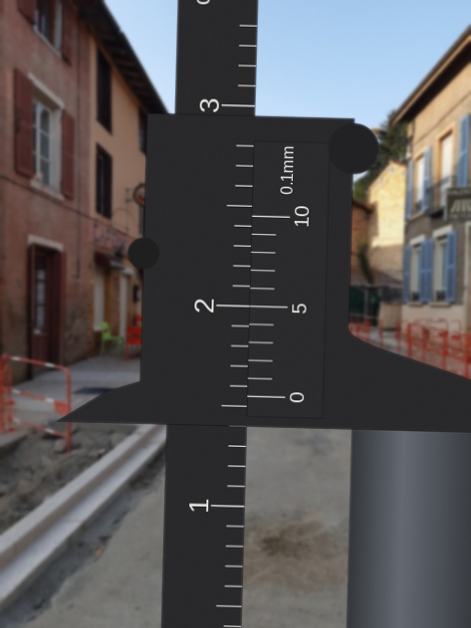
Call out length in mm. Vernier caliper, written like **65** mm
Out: **15.5** mm
